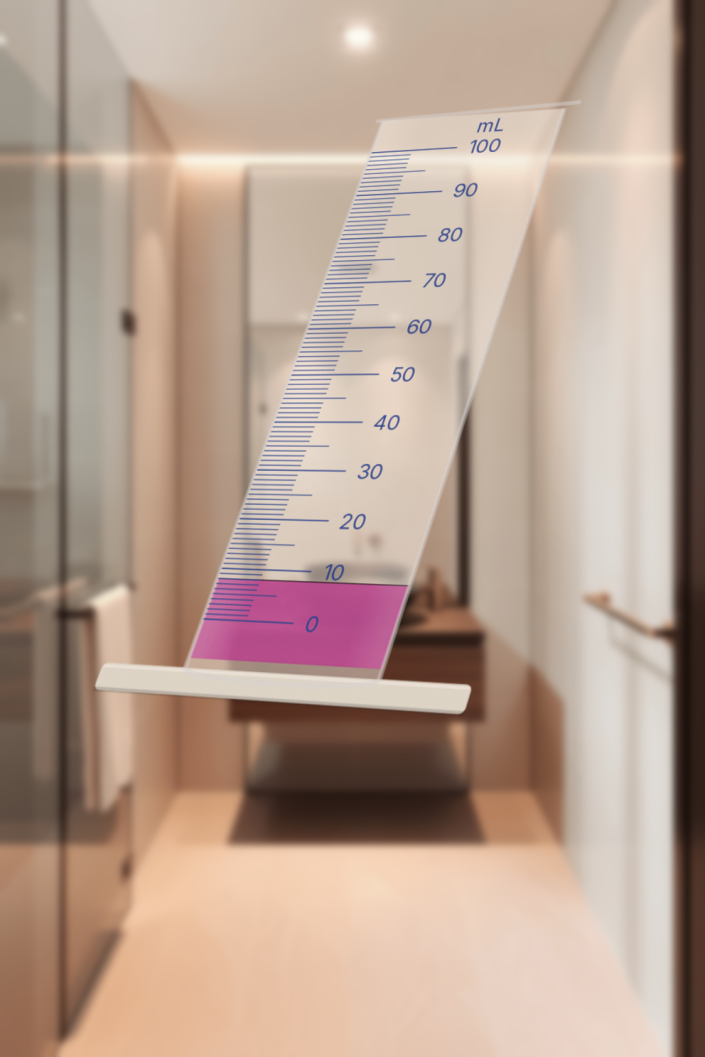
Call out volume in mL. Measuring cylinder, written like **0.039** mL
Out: **8** mL
